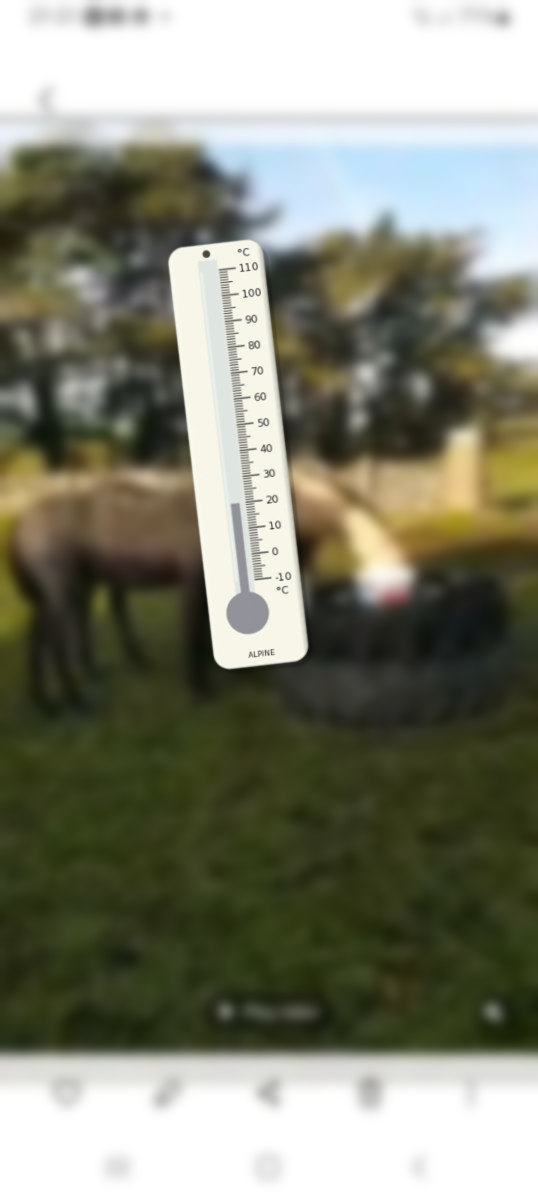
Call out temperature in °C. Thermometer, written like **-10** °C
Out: **20** °C
